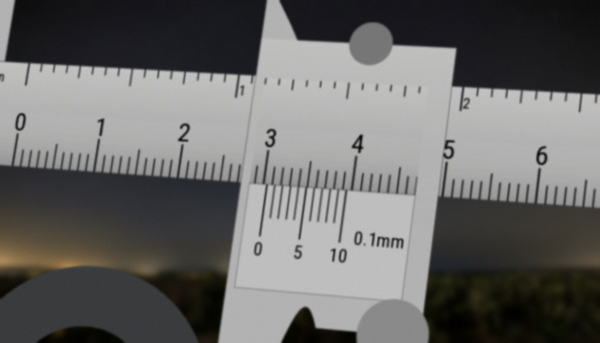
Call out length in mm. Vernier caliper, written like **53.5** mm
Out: **30.4** mm
